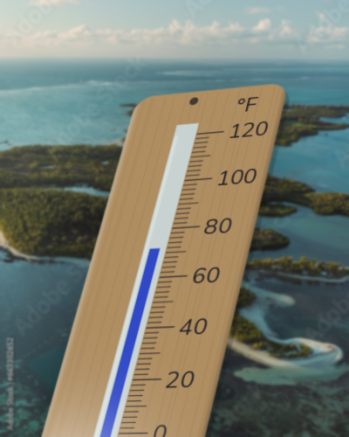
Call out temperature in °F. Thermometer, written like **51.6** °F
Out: **72** °F
